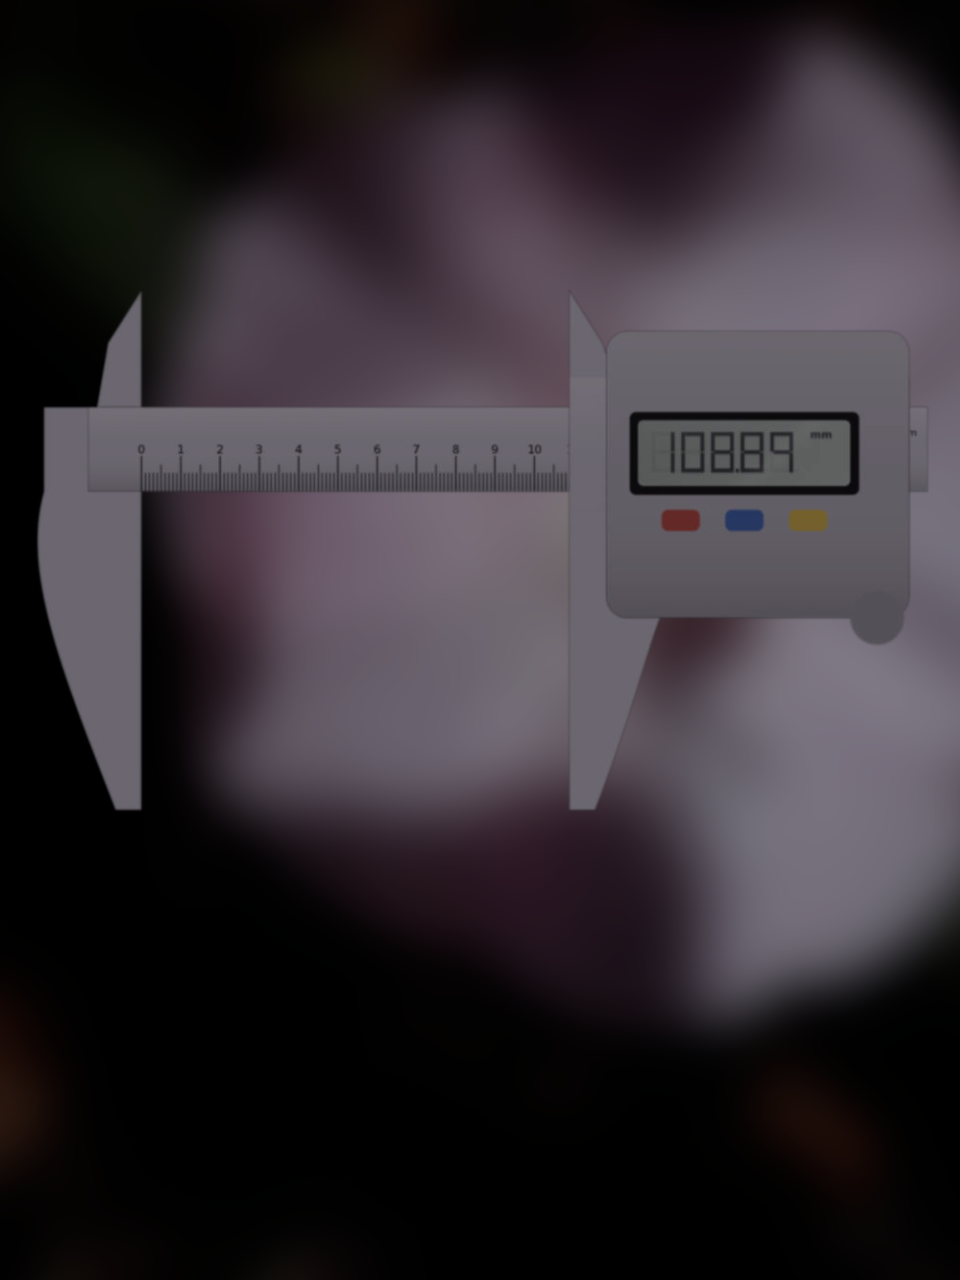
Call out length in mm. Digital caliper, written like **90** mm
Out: **108.89** mm
